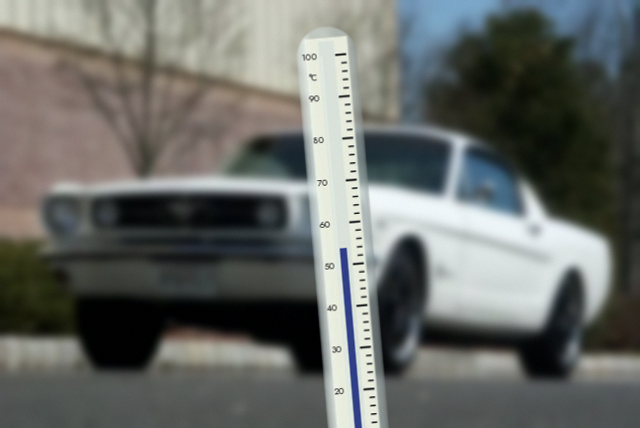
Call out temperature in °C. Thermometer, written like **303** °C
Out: **54** °C
